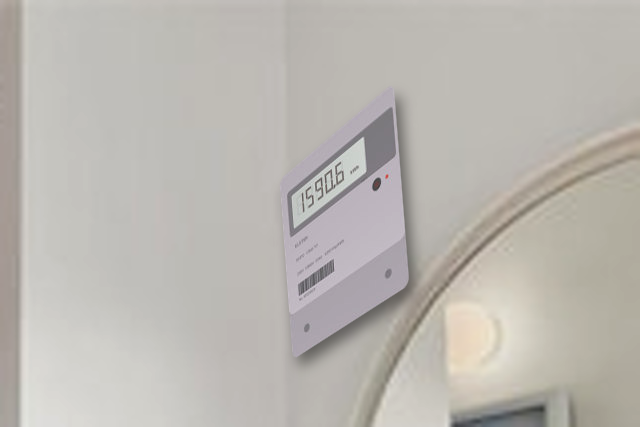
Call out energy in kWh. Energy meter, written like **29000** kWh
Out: **1590.6** kWh
